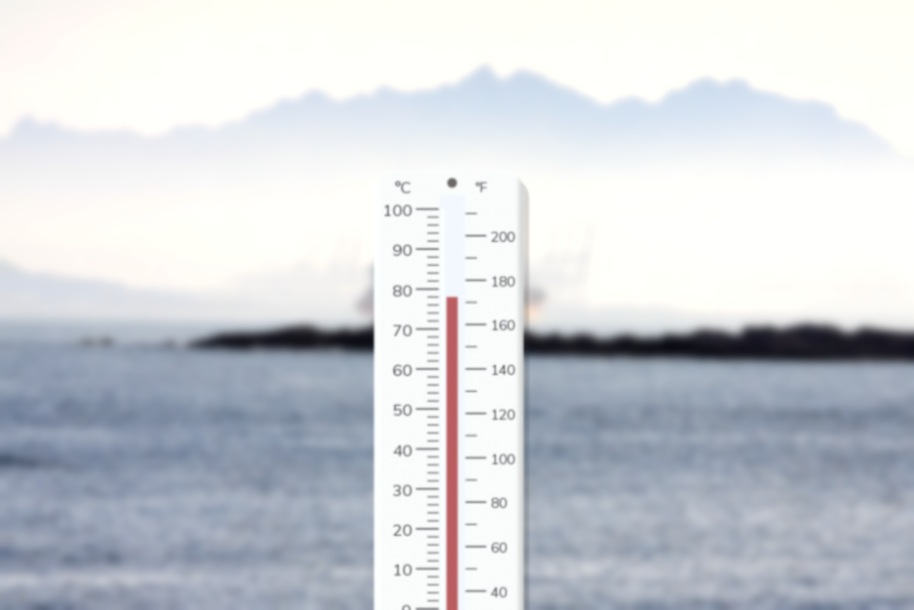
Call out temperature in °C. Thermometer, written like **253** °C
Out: **78** °C
